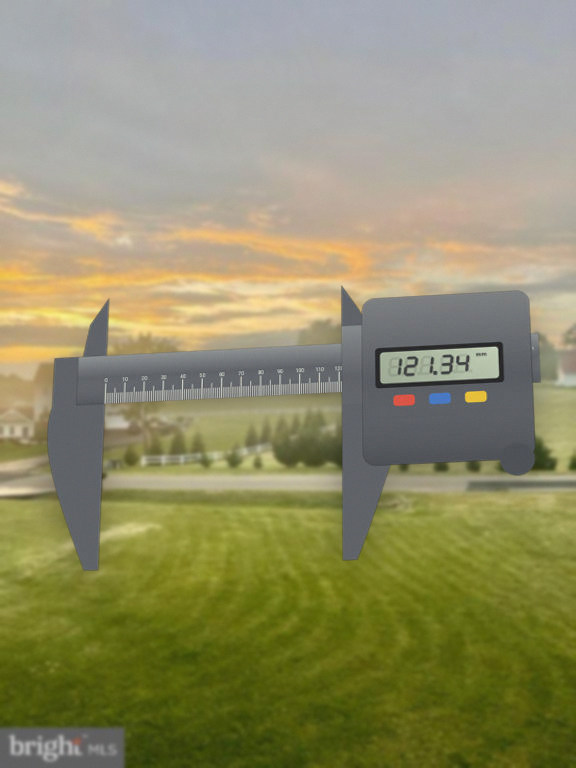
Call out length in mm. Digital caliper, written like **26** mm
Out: **121.34** mm
